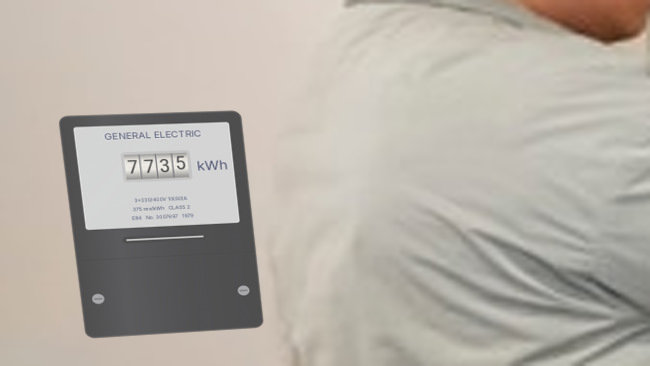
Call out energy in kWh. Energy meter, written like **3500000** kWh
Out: **7735** kWh
